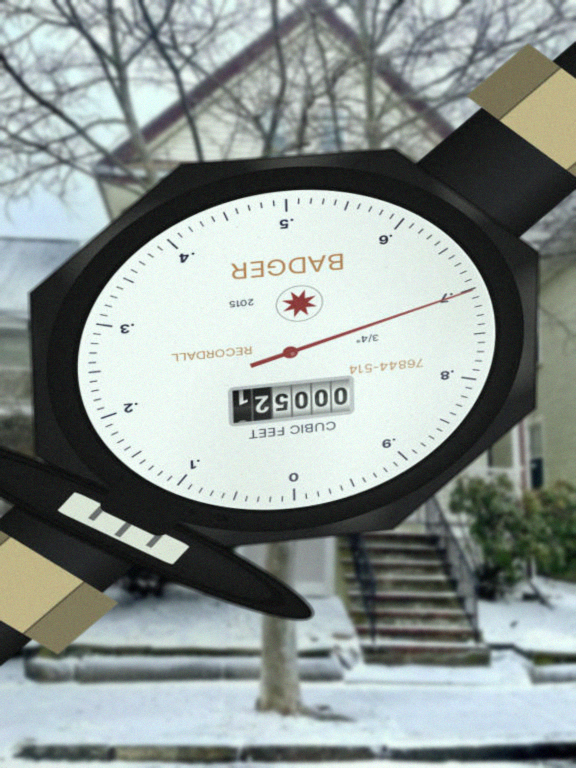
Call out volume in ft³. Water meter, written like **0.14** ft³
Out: **520.70** ft³
